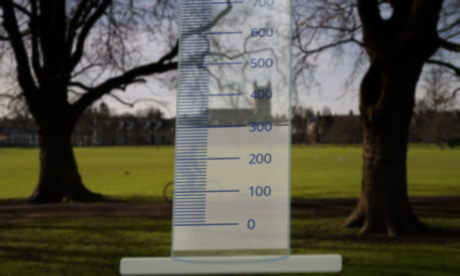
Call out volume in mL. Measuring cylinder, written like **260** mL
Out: **300** mL
